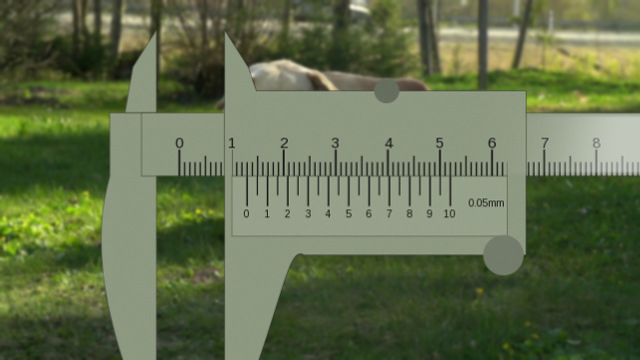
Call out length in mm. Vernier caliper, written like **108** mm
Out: **13.0** mm
